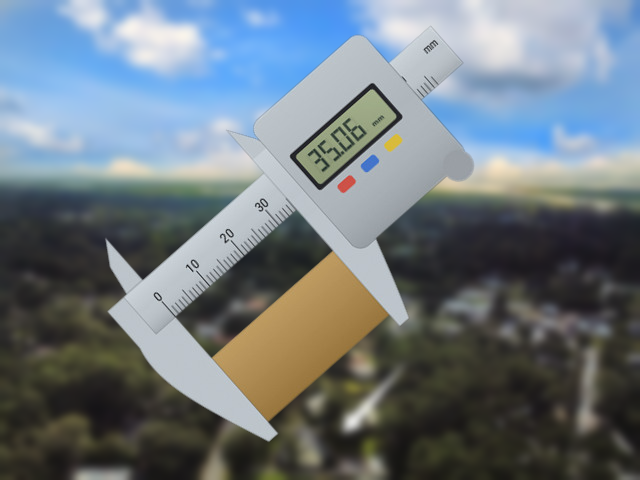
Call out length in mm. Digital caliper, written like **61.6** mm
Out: **35.06** mm
